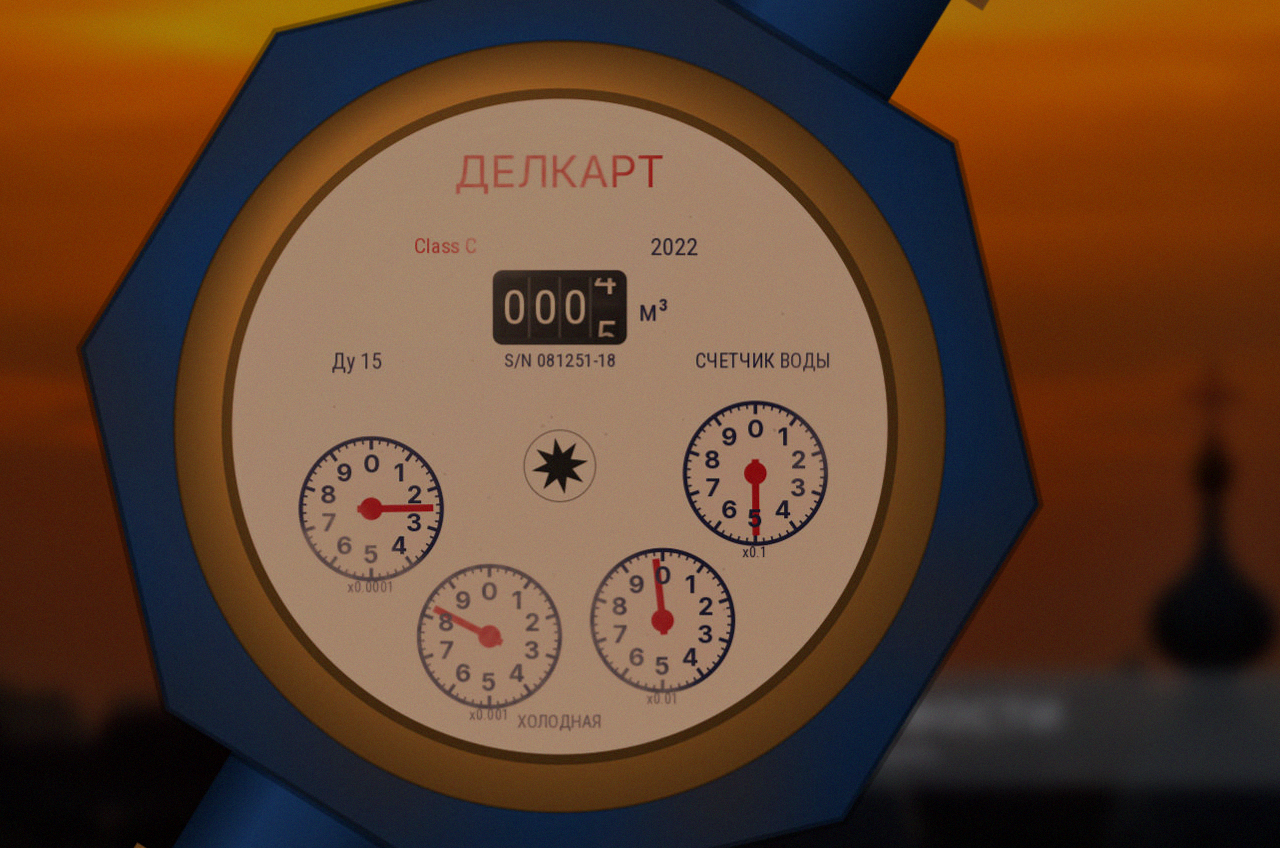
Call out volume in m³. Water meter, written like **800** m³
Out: **4.4982** m³
